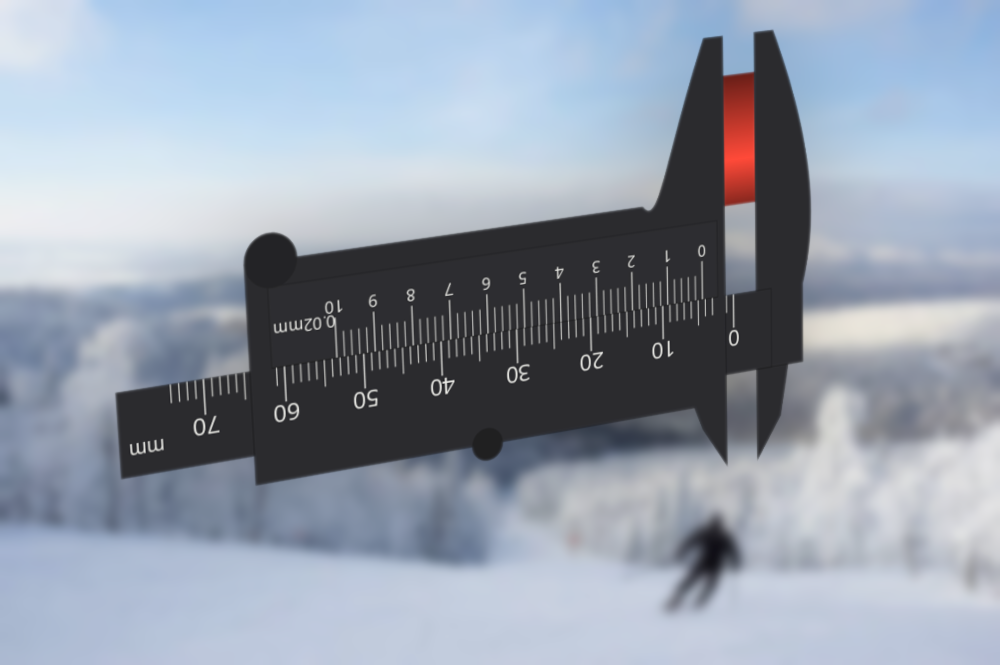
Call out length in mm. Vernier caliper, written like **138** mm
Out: **4.4** mm
